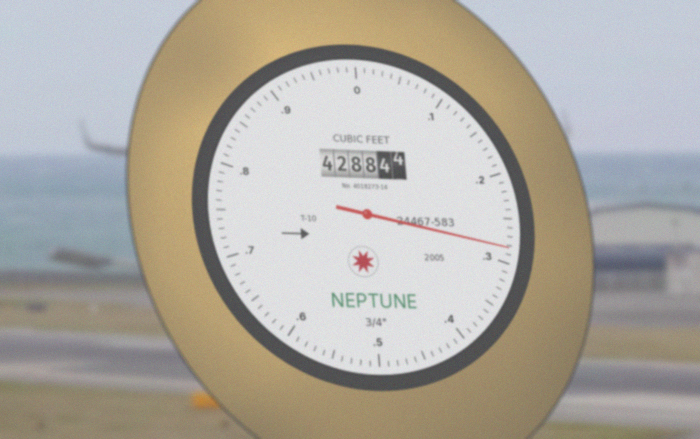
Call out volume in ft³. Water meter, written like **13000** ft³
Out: **428844.28** ft³
